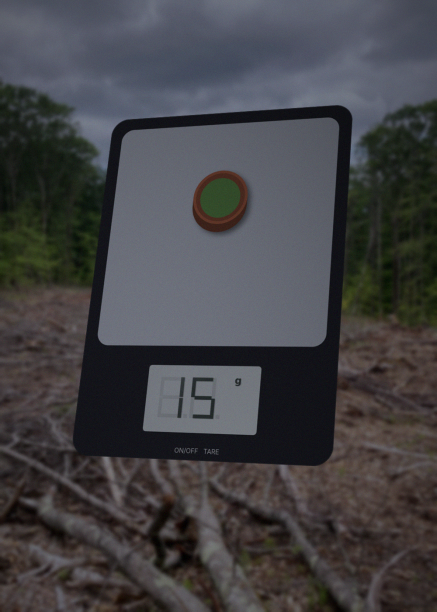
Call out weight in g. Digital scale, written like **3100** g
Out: **15** g
